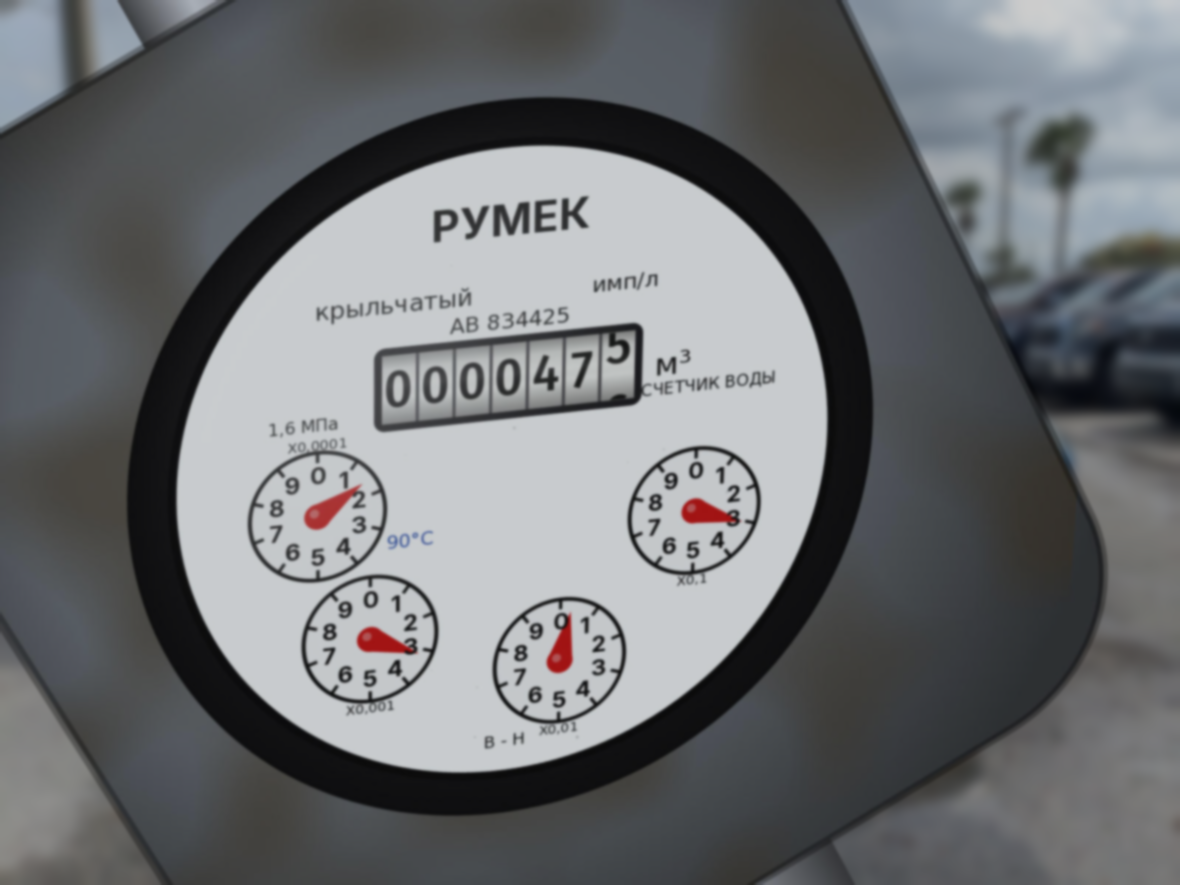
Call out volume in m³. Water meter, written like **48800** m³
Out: **475.3031** m³
